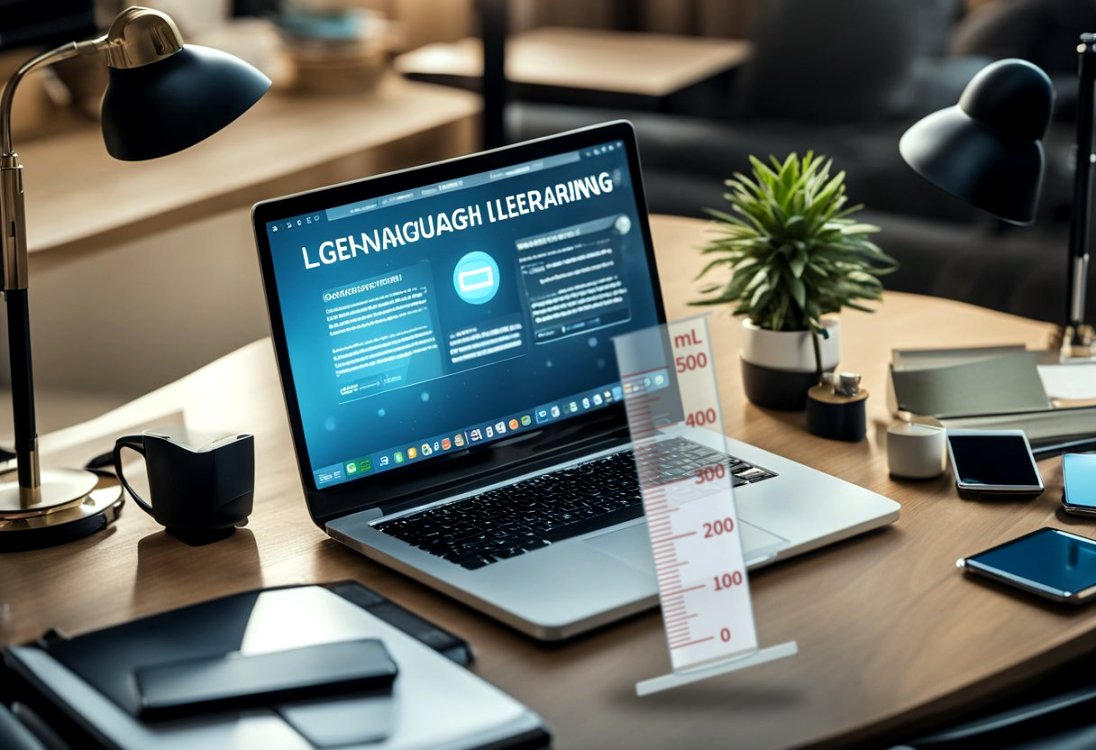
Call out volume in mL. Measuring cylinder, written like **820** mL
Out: **300** mL
